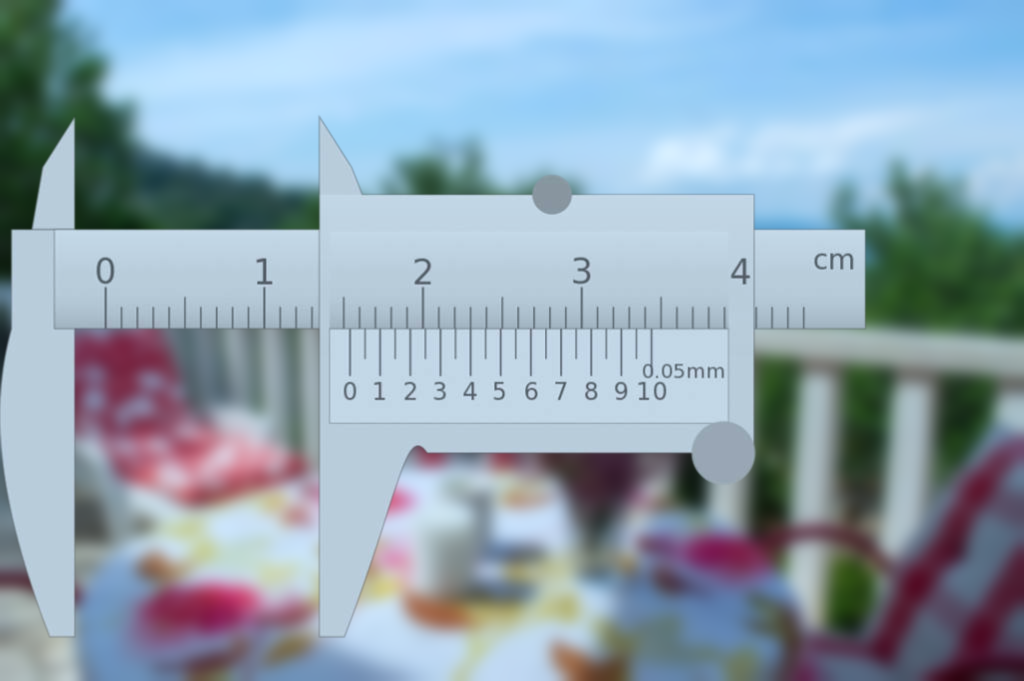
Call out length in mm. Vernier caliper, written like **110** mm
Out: **15.4** mm
